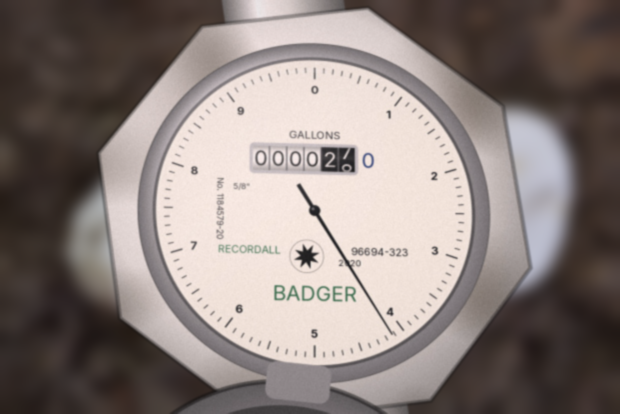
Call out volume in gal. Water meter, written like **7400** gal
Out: **274.1** gal
